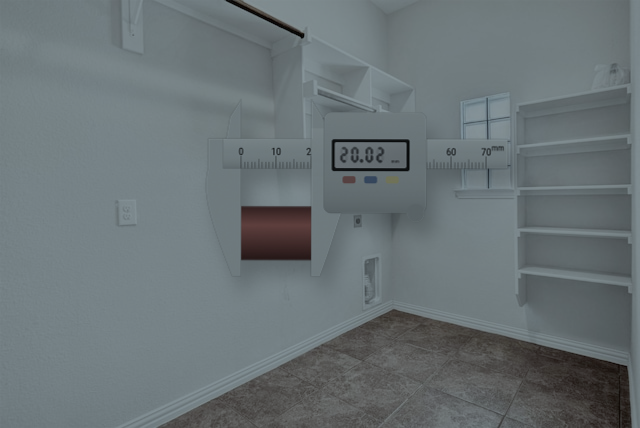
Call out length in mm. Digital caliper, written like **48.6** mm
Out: **20.02** mm
